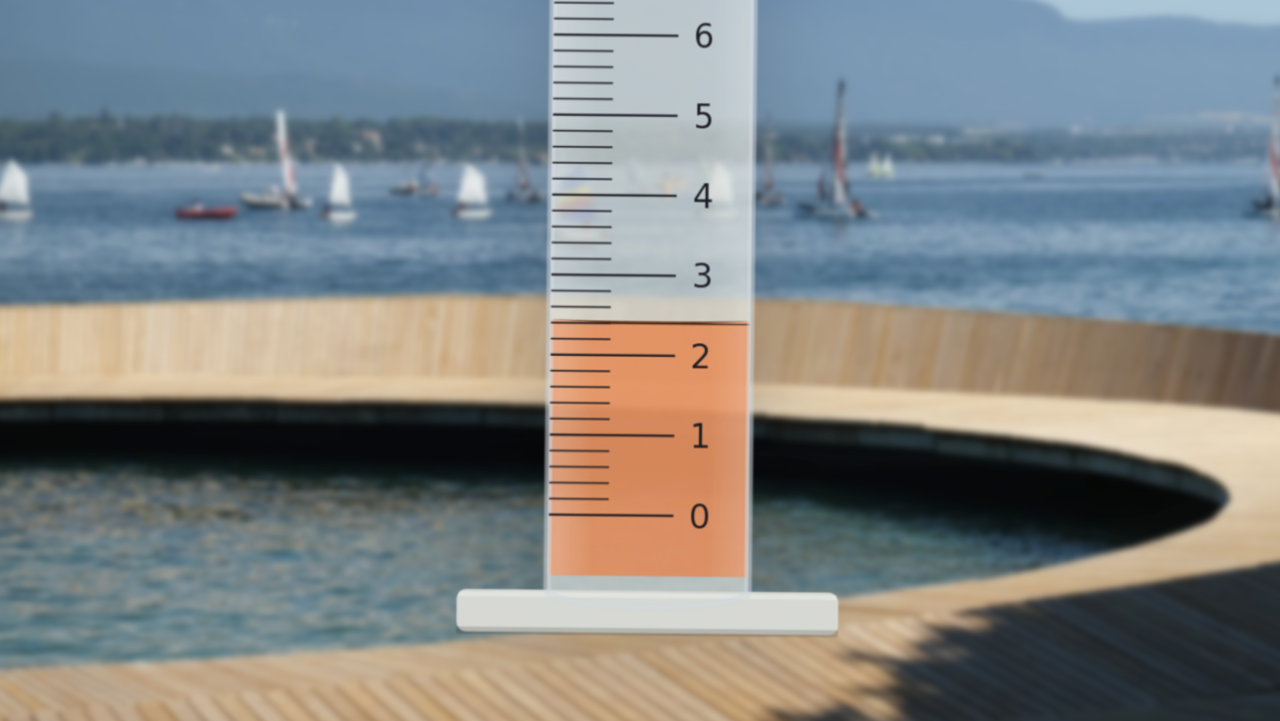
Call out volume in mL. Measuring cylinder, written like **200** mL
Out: **2.4** mL
